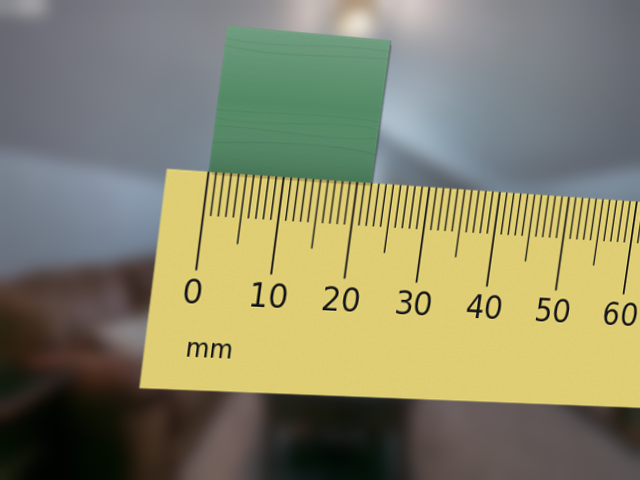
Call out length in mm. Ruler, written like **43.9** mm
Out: **22** mm
